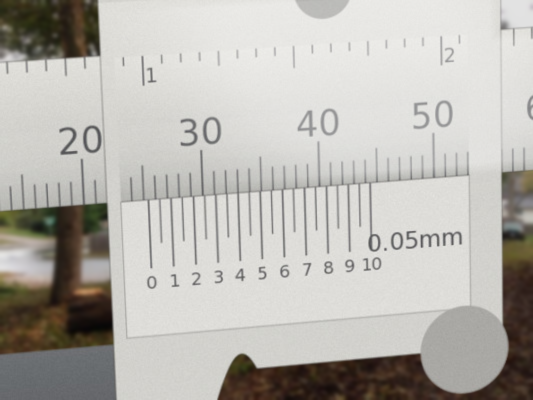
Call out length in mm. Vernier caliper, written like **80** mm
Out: **25.4** mm
